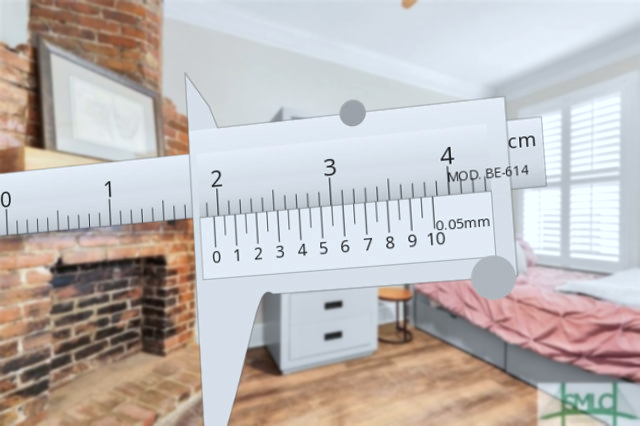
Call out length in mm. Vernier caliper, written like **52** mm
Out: **19.6** mm
